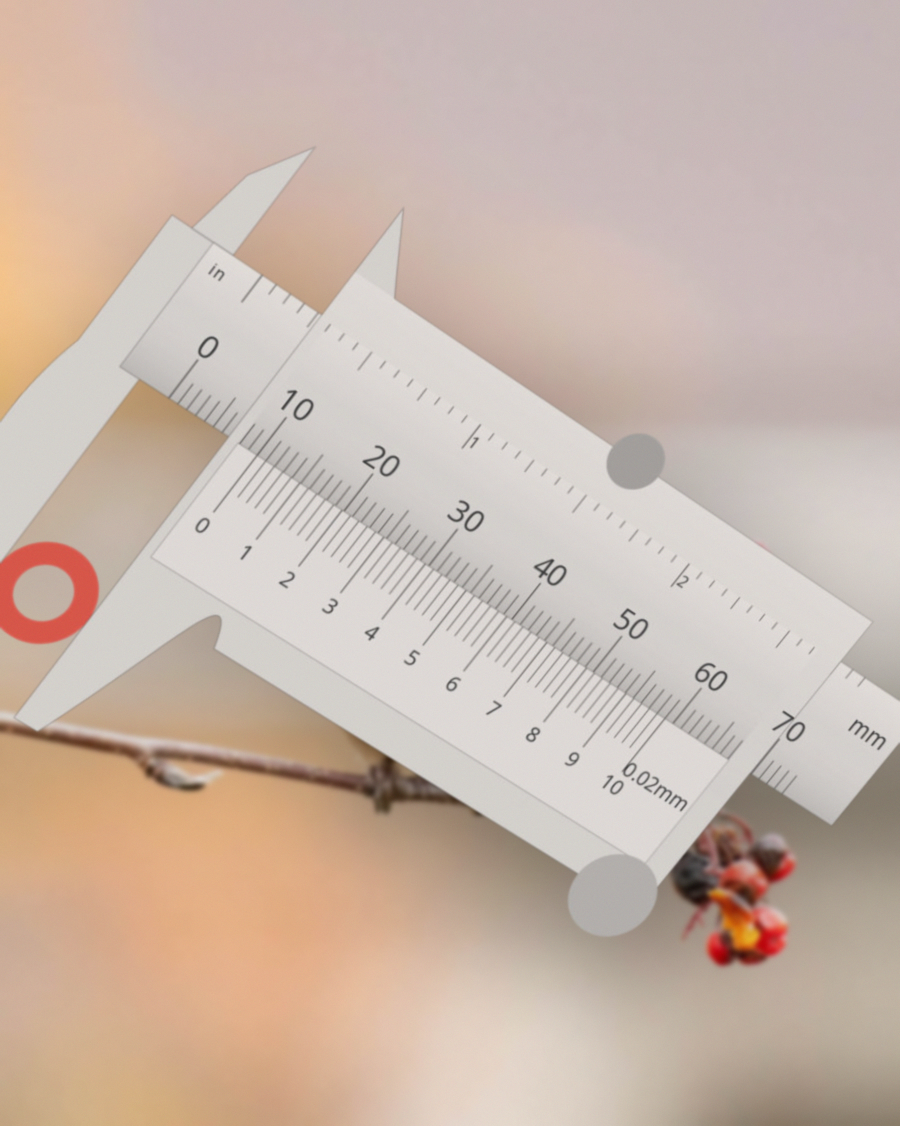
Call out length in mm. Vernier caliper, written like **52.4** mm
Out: **10.0** mm
